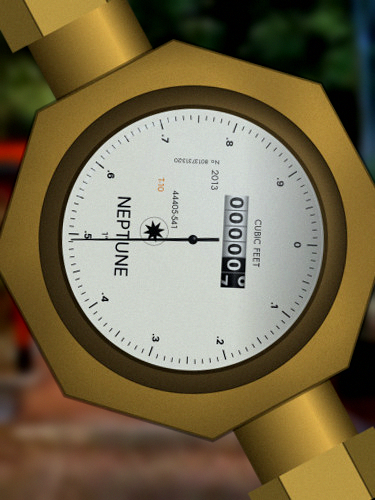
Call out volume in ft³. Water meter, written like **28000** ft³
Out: **6.49** ft³
